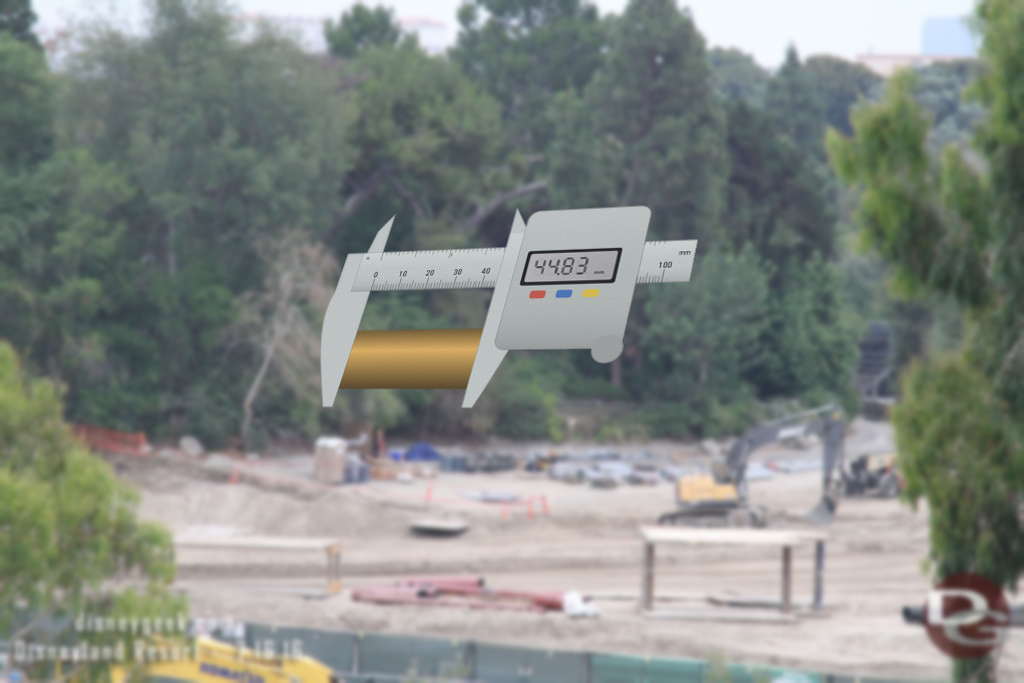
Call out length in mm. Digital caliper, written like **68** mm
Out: **44.83** mm
